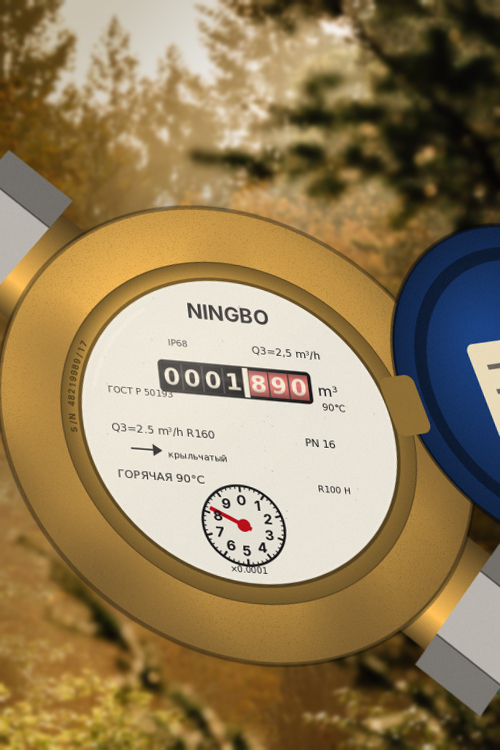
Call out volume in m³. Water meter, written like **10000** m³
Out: **1.8908** m³
